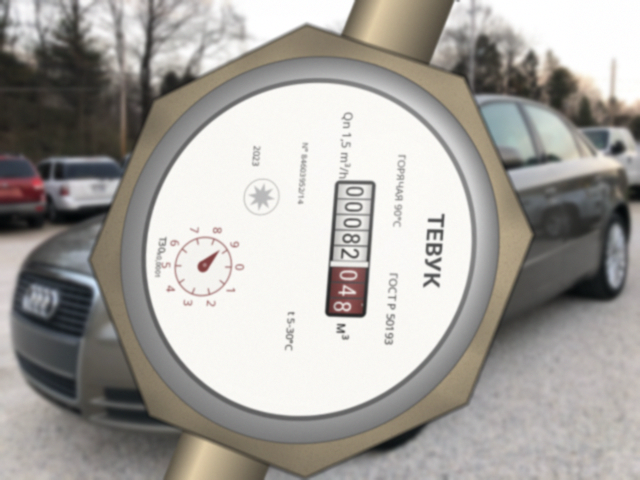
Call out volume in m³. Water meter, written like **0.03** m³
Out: **82.0478** m³
